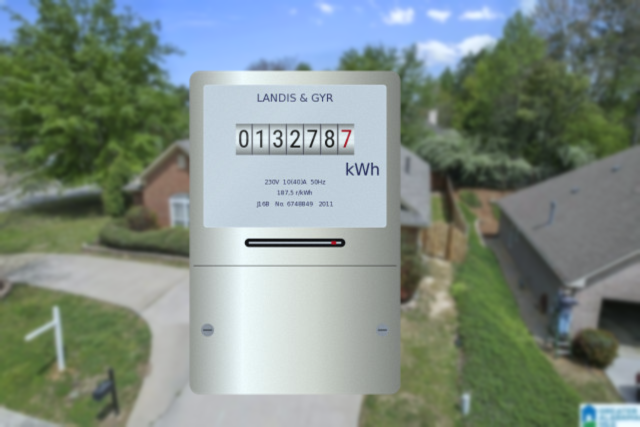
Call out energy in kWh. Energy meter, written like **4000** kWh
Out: **13278.7** kWh
